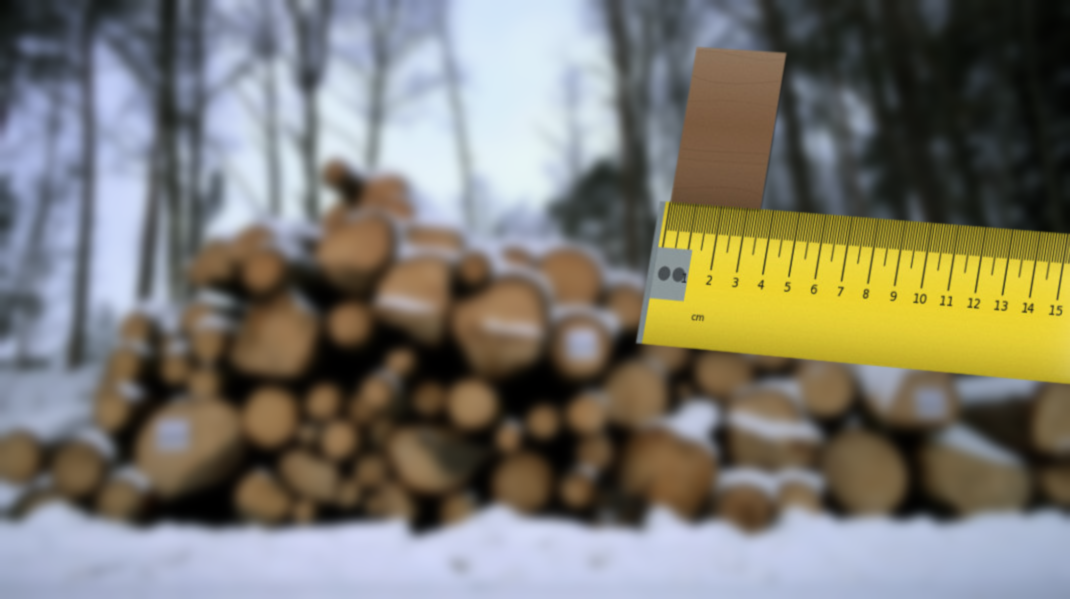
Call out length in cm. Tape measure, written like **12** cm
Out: **3.5** cm
